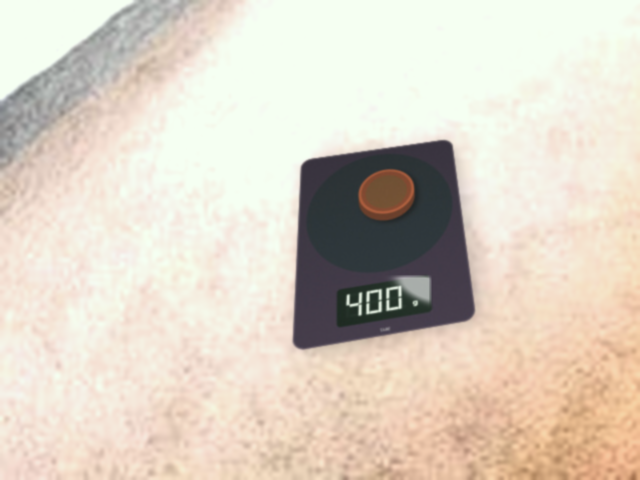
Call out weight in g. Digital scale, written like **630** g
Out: **400** g
